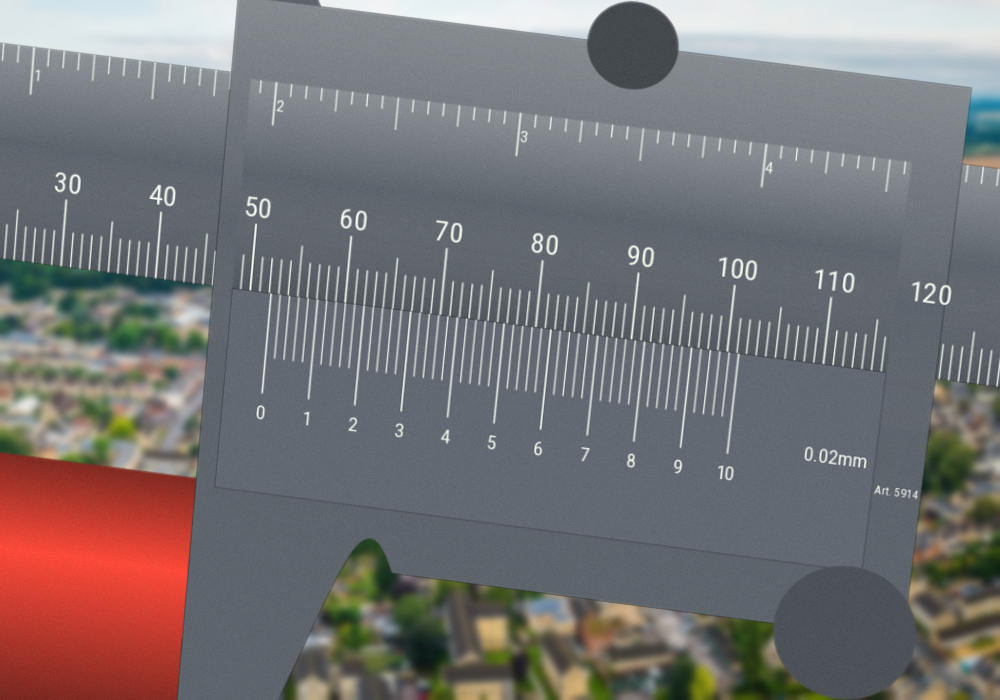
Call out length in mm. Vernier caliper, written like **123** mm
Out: **52.2** mm
